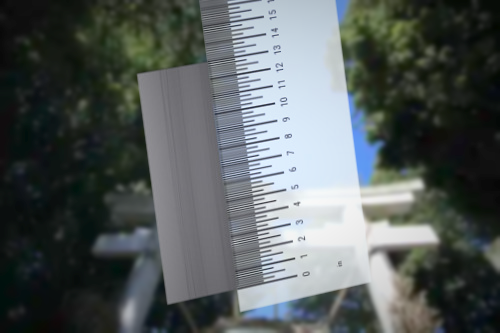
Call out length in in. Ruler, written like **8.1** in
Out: **13** in
